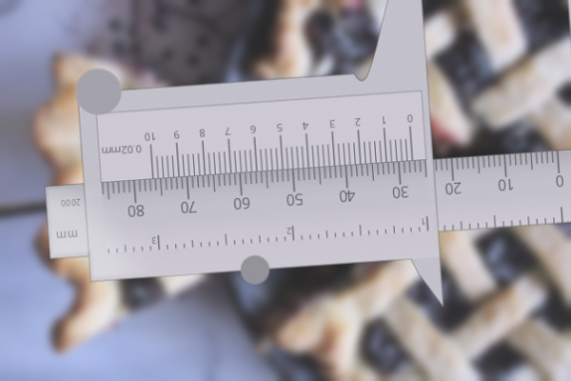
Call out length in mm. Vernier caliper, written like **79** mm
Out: **27.4** mm
